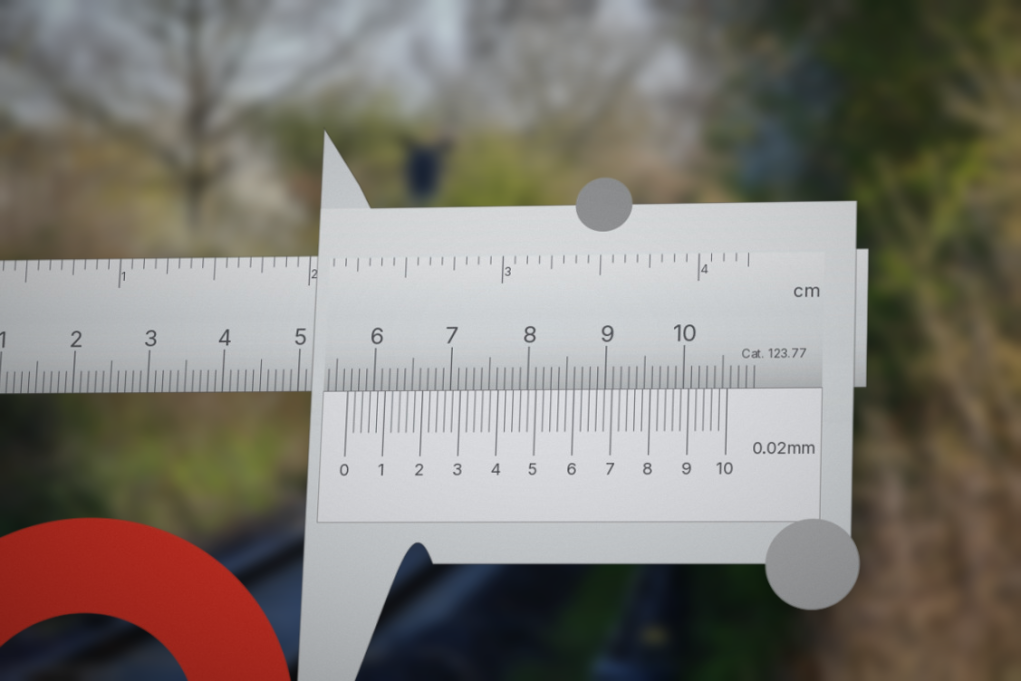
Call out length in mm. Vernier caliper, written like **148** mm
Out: **56.6** mm
